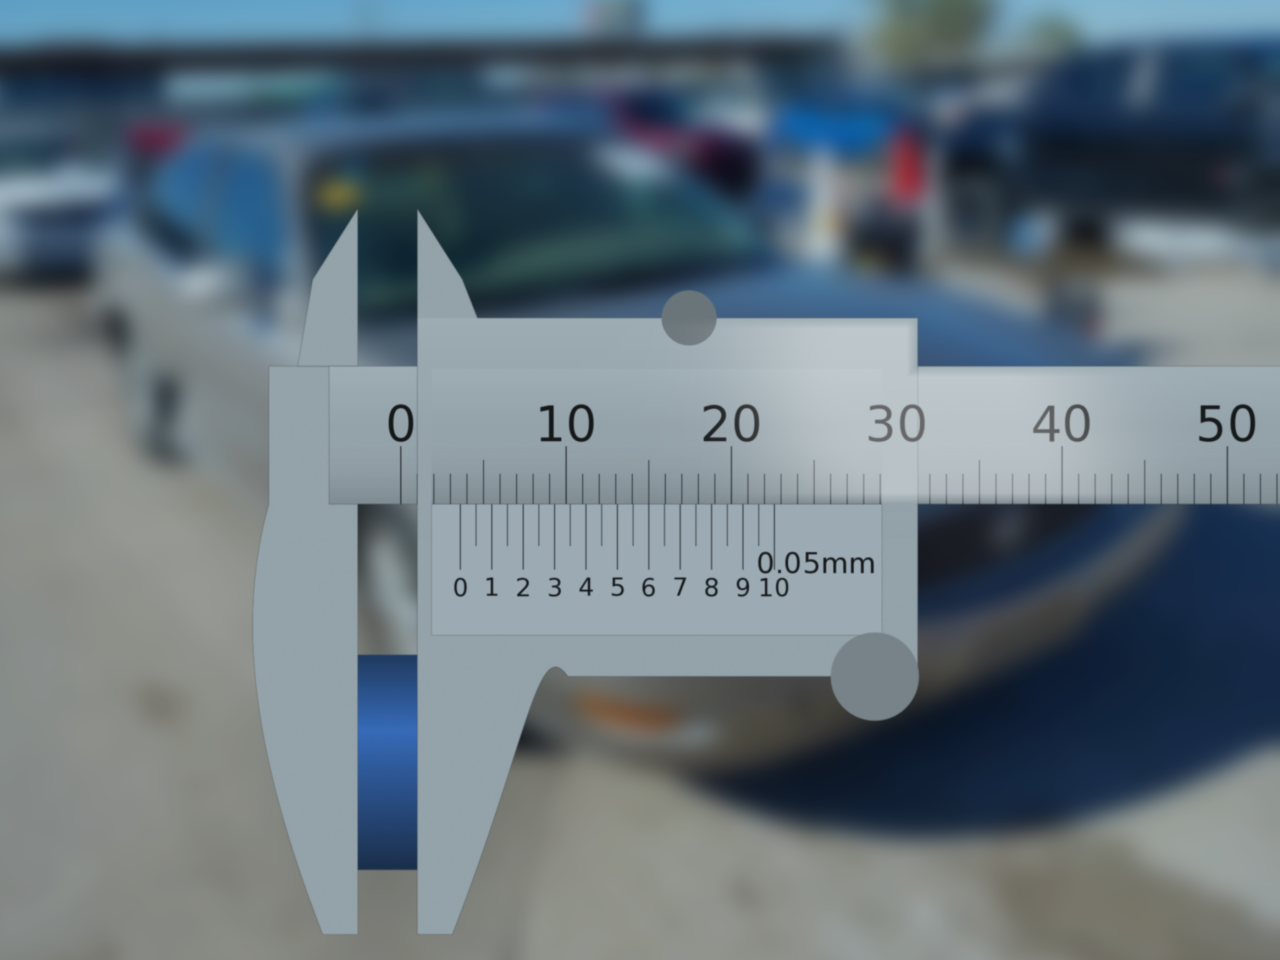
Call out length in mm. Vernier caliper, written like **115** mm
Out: **3.6** mm
